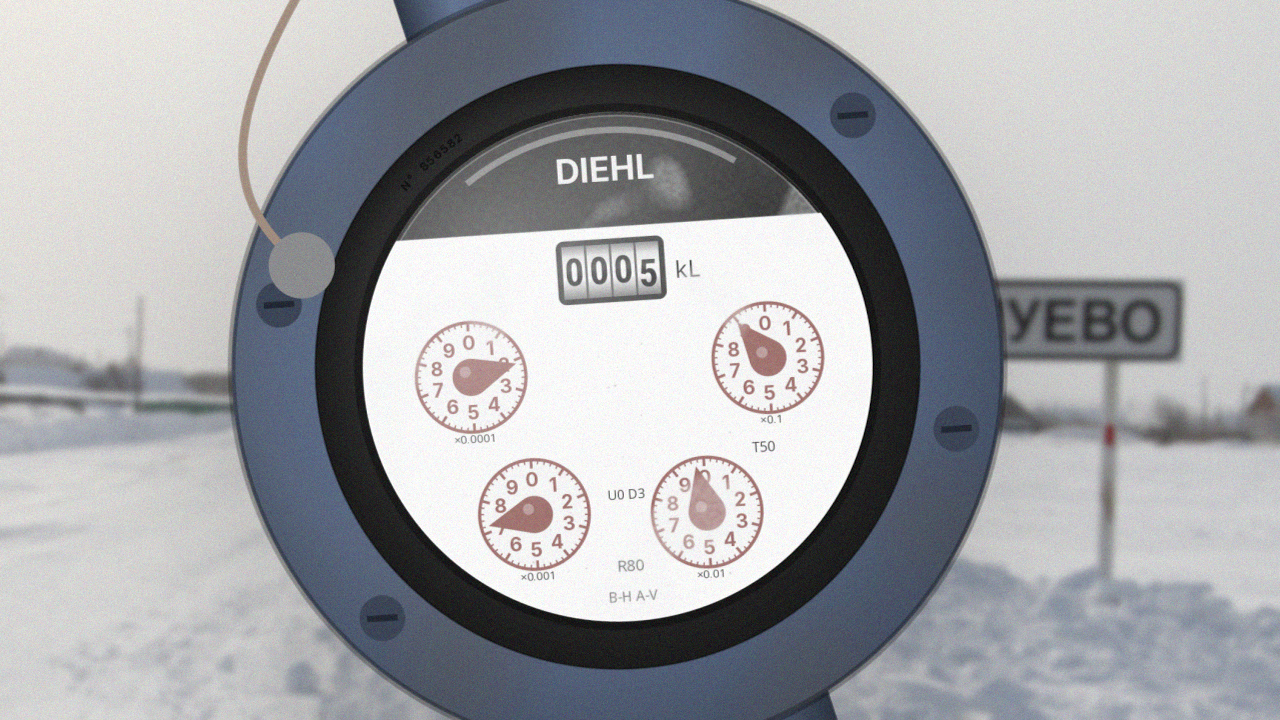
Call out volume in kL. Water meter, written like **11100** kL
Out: **4.8972** kL
